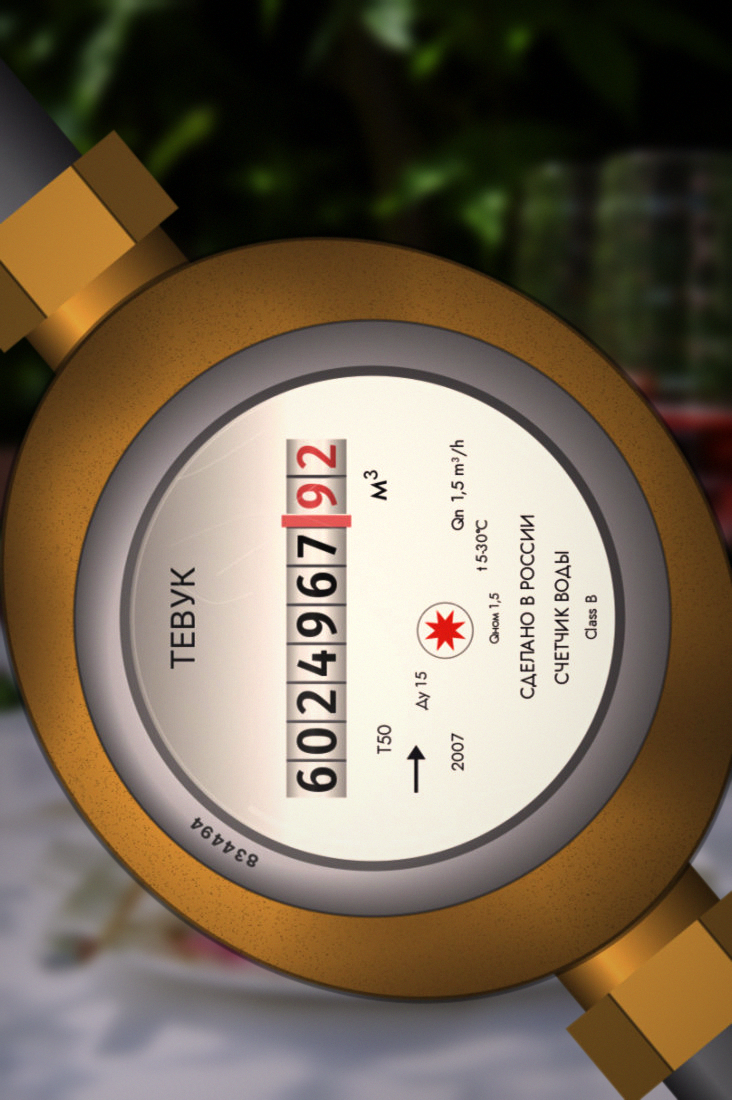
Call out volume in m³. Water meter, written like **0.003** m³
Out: **6024967.92** m³
